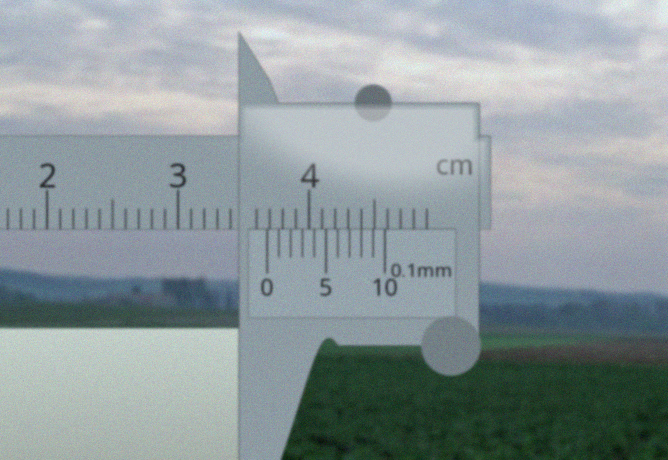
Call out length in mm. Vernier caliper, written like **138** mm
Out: **36.8** mm
